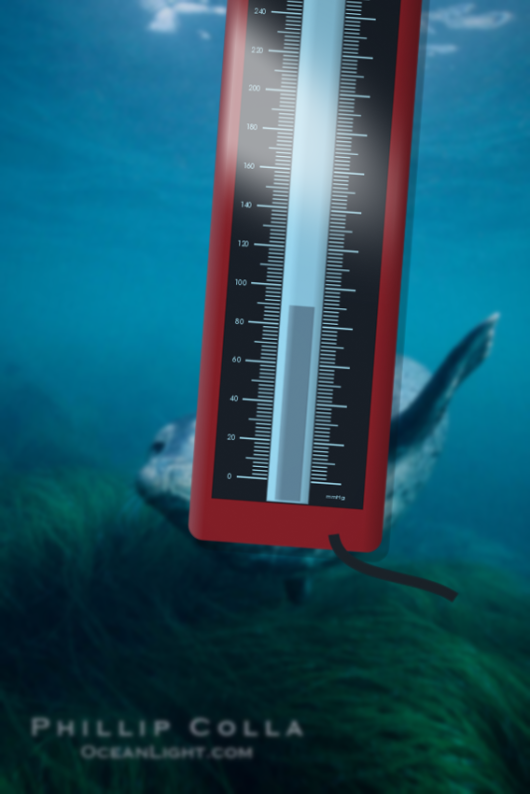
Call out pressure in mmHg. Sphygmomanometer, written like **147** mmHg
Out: **90** mmHg
